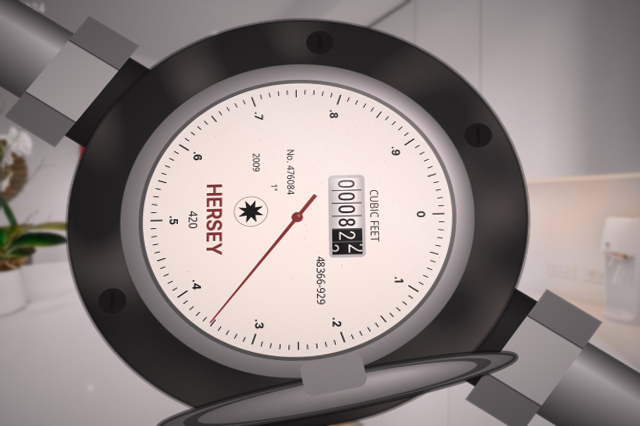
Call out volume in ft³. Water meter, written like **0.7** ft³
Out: **822.35** ft³
